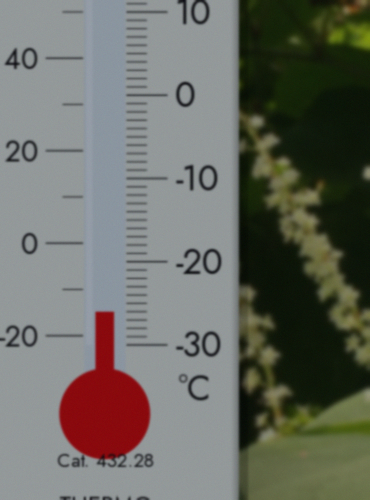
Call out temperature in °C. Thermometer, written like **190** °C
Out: **-26** °C
